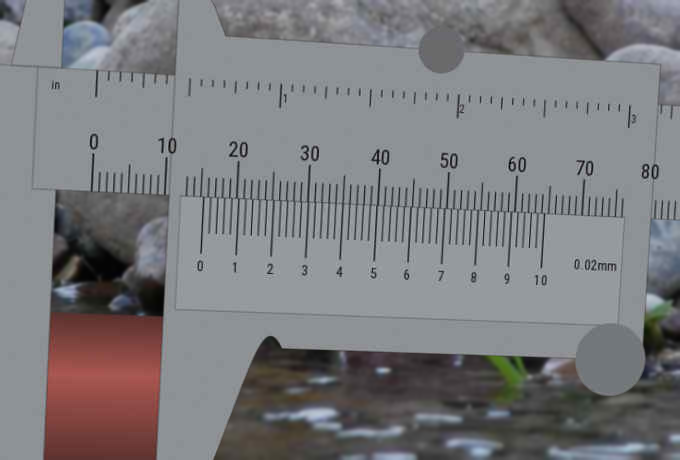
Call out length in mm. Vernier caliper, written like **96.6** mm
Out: **15.4** mm
